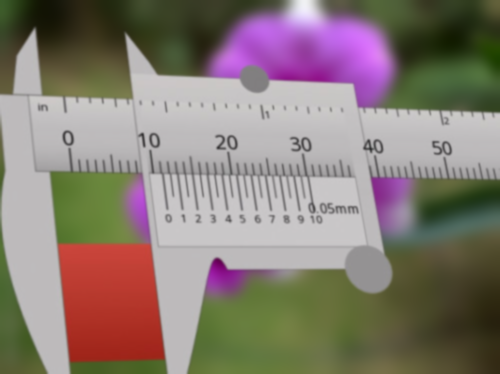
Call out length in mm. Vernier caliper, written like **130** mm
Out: **11.2** mm
